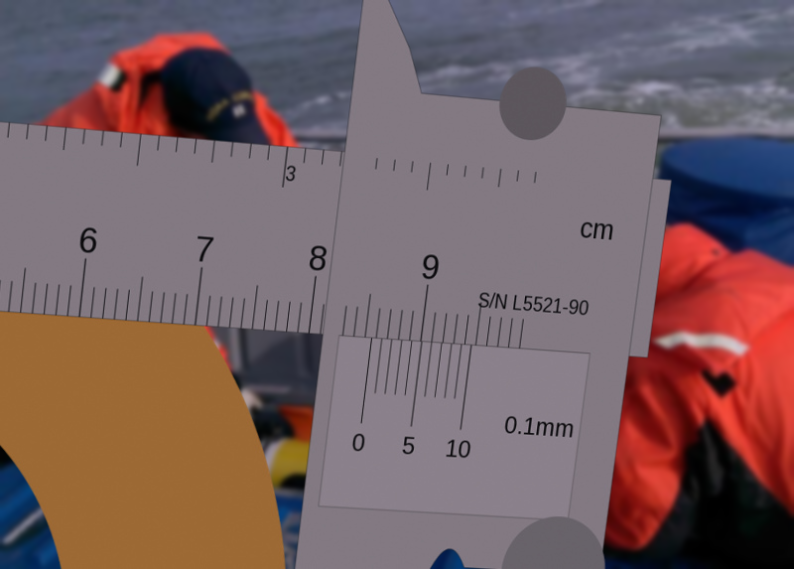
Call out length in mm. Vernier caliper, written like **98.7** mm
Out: **85.6** mm
